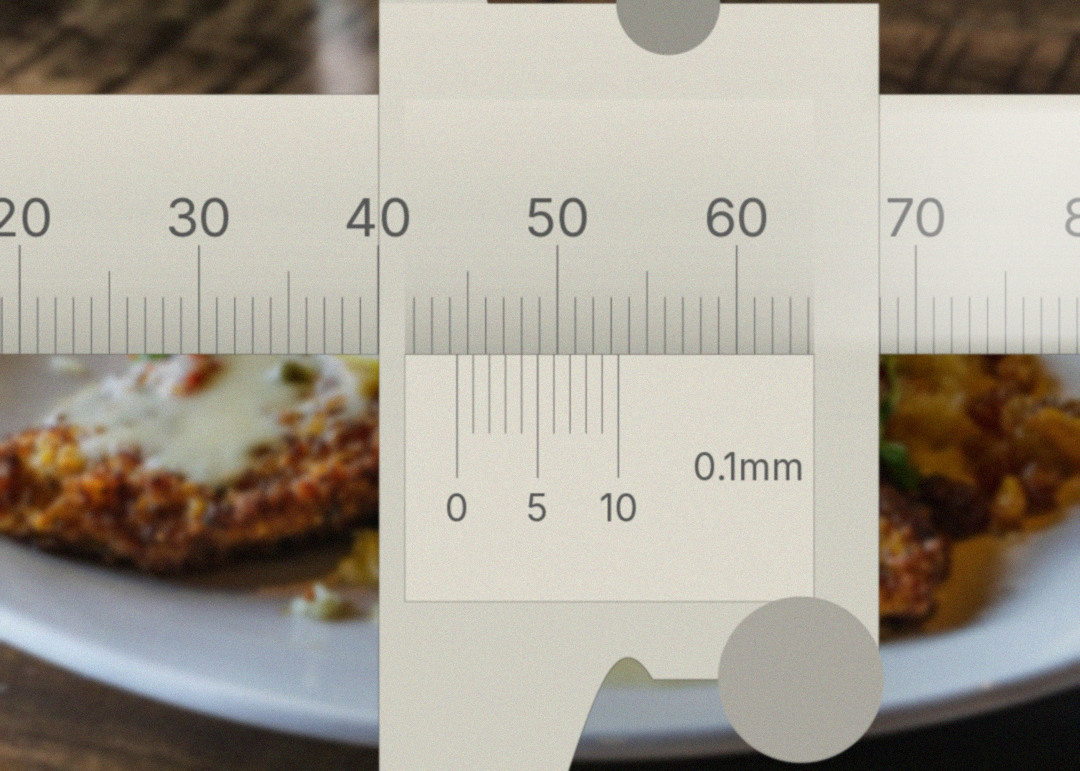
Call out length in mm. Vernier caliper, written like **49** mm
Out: **44.4** mm
